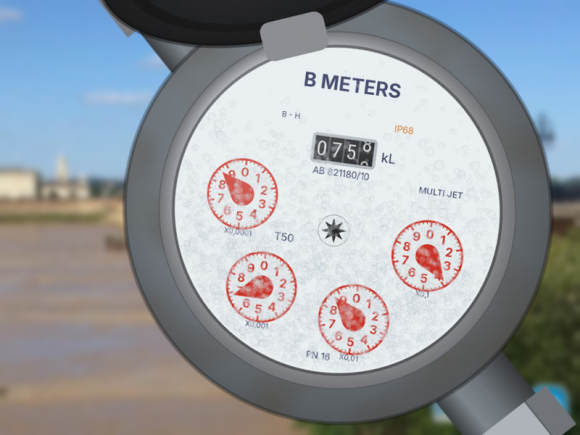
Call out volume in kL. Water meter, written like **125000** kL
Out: **758.3868** kL
